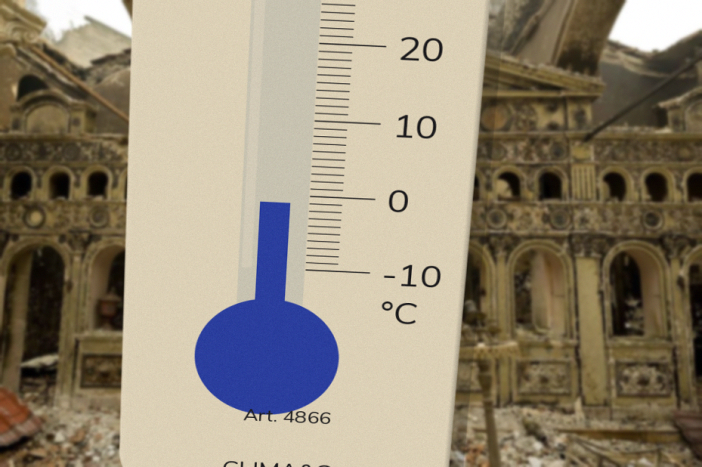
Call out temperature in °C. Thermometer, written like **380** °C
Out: **-1** °C
